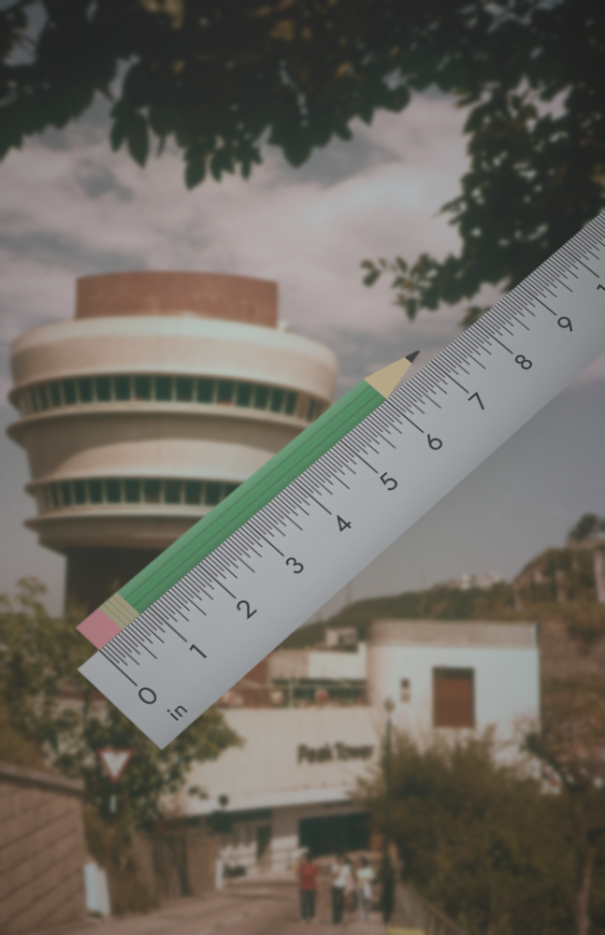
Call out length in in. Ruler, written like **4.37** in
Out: **7** in
